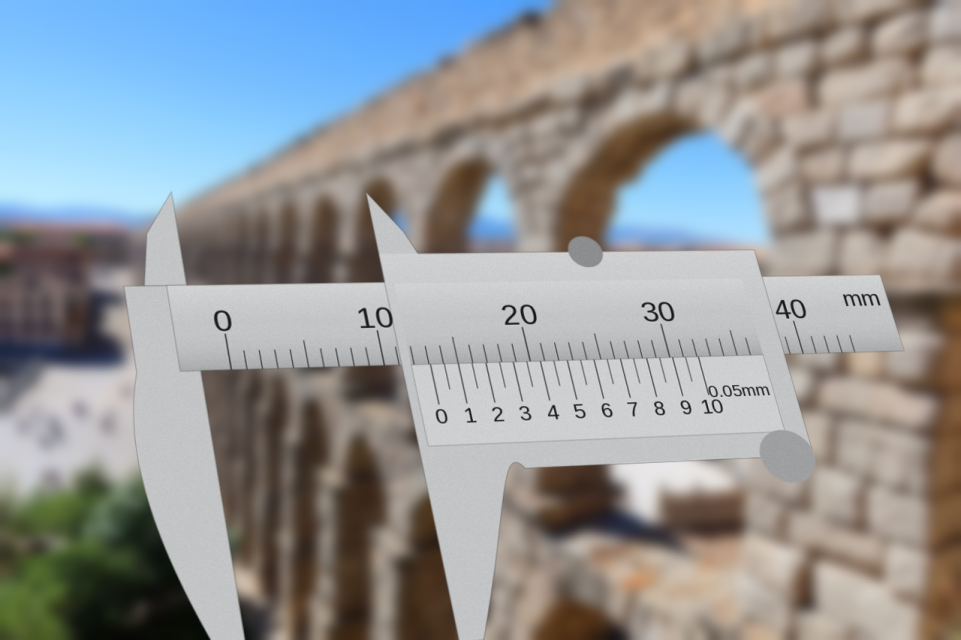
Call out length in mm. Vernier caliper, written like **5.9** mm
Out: **13.1** mm
